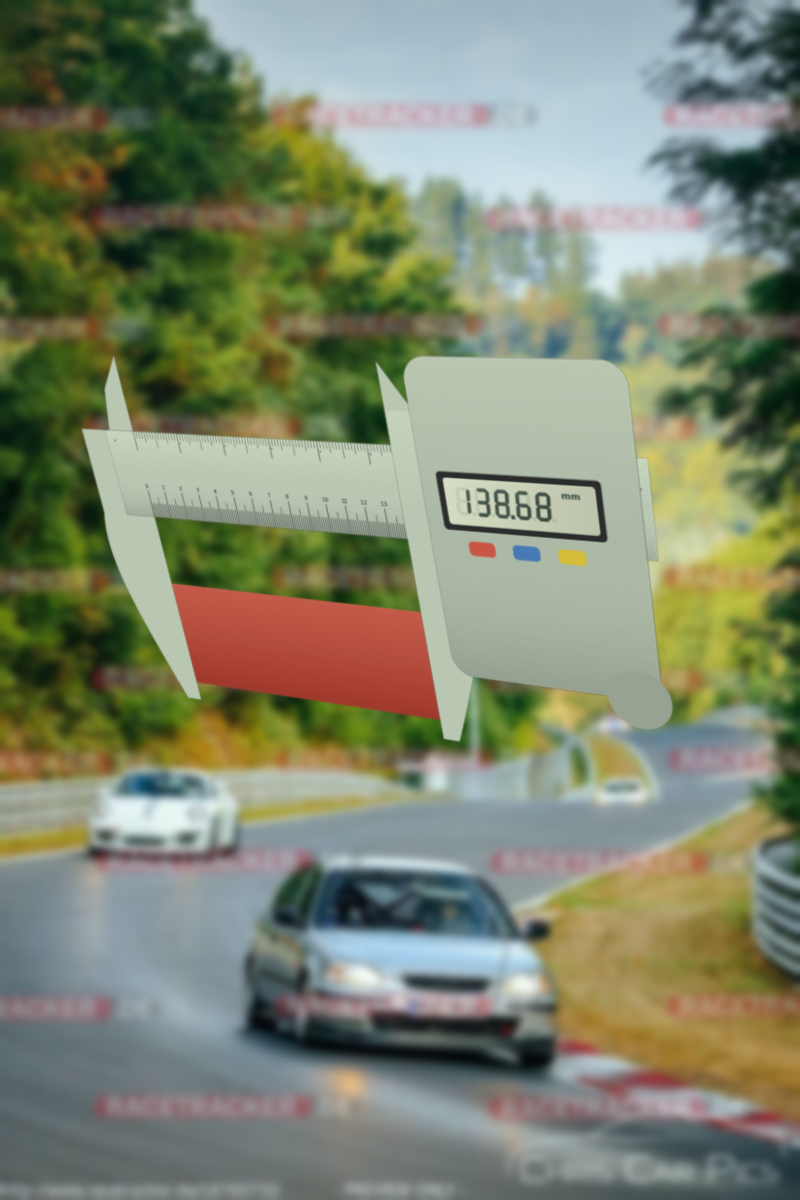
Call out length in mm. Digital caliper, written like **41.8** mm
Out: **138.68** mm
